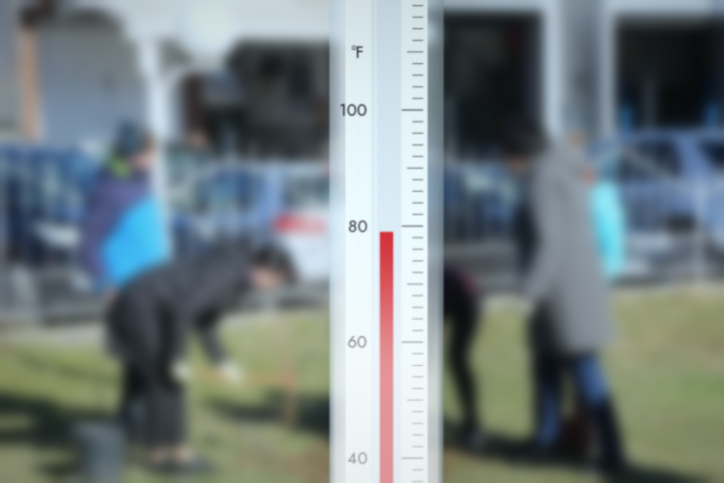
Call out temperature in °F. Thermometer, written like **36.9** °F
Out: **79** °F
